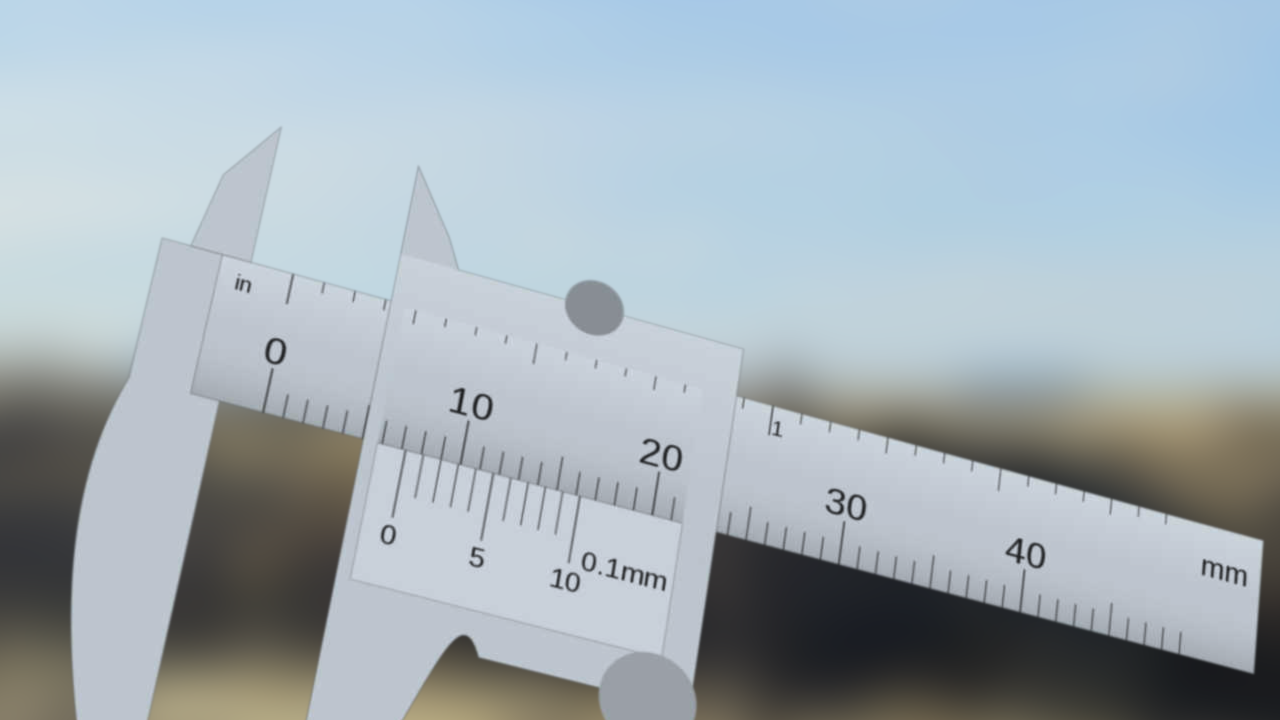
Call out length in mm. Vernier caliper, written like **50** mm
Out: **7.2** mm
